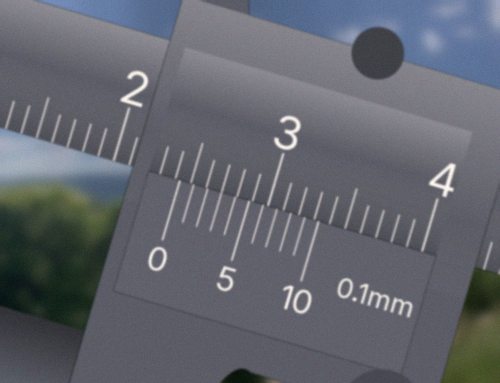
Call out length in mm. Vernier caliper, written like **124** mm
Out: **24.3** mm
